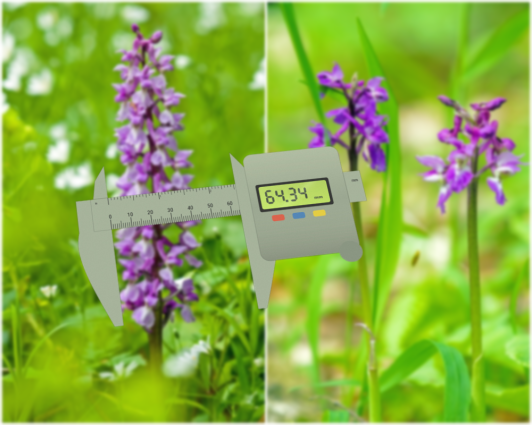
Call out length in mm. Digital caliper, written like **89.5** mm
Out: **64.34** mm
